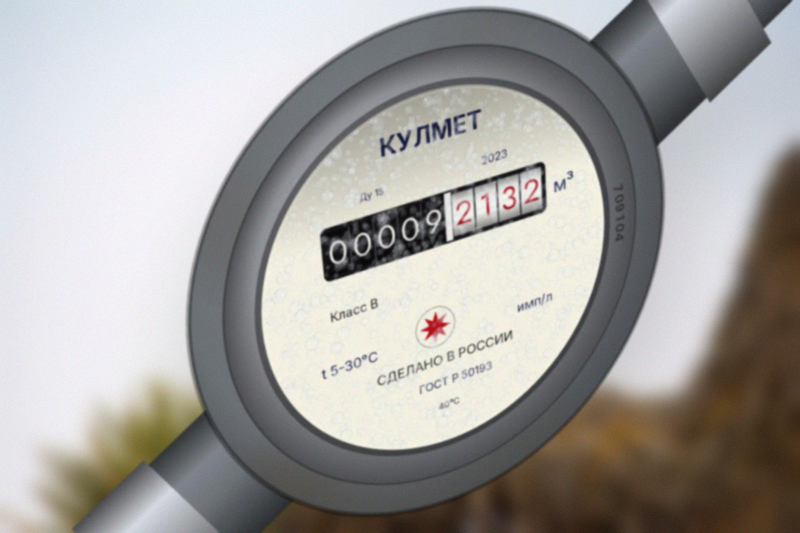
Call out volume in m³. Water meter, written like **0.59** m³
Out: **9.2132** m³
